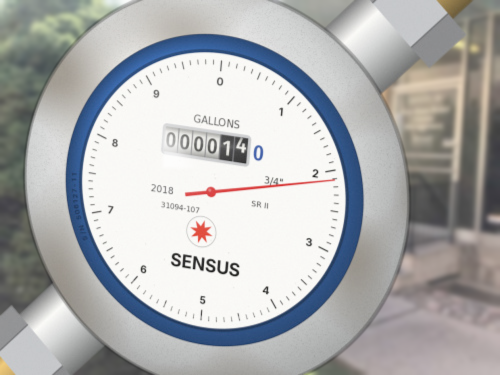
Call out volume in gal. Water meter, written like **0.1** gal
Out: **142.1** gal
